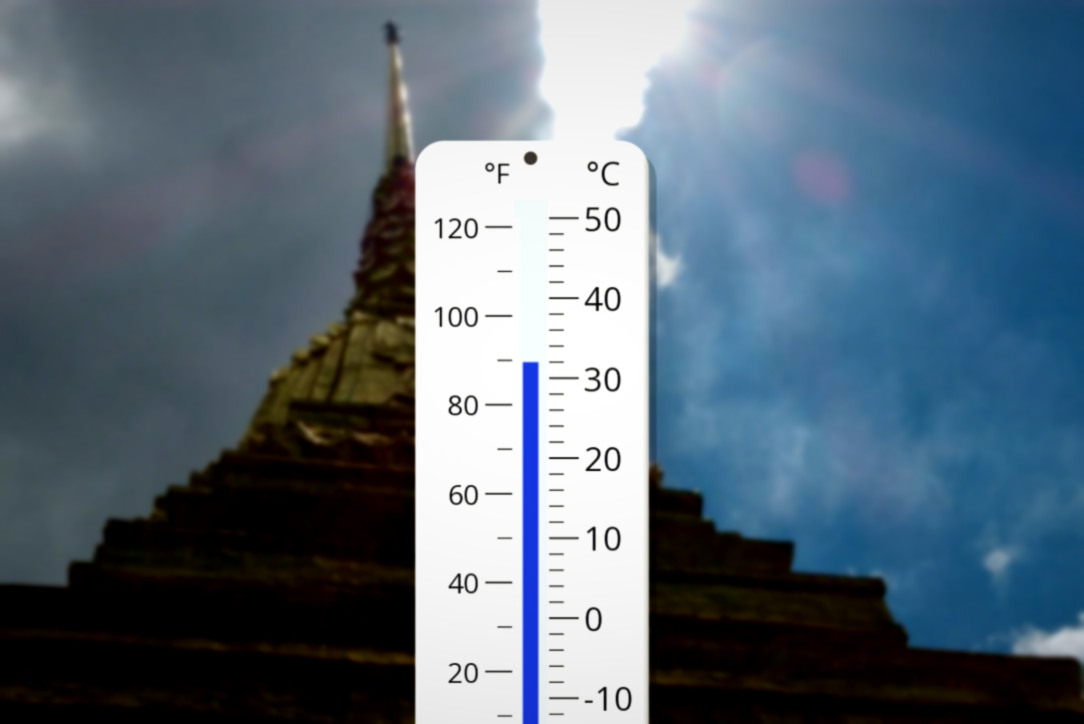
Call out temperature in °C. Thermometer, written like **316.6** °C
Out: **32** °C
